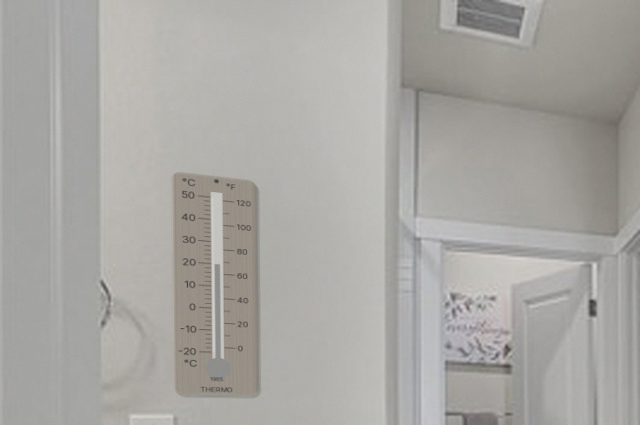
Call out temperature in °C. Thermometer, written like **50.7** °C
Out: **20** °C
